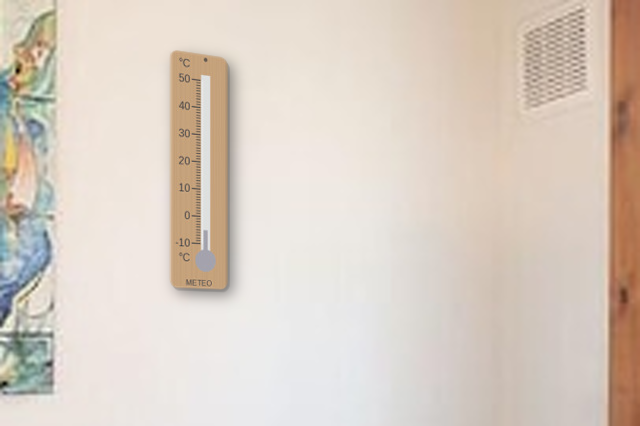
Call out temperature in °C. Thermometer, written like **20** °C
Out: **-5** °C
